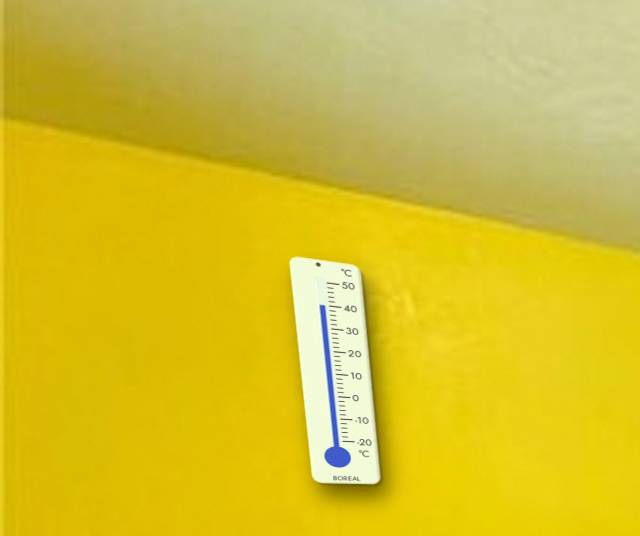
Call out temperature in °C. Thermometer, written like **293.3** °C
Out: **40** °C
